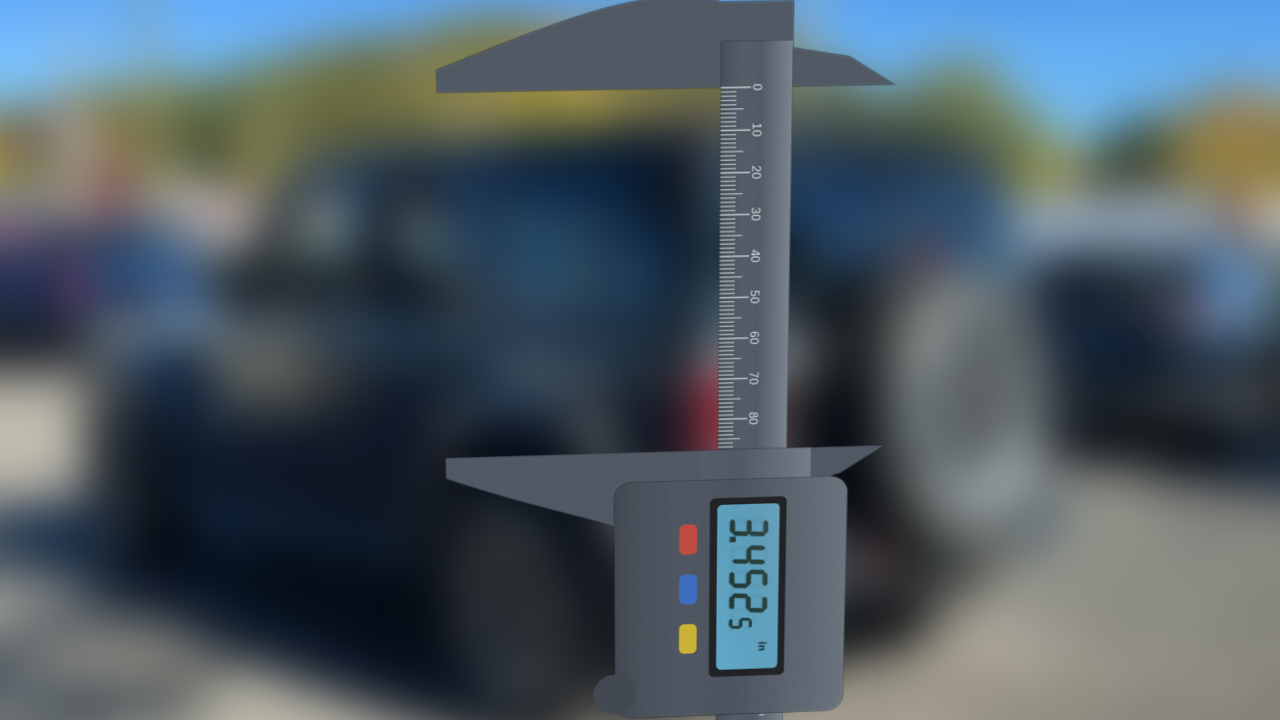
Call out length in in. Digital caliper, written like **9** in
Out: **3.4525** in
